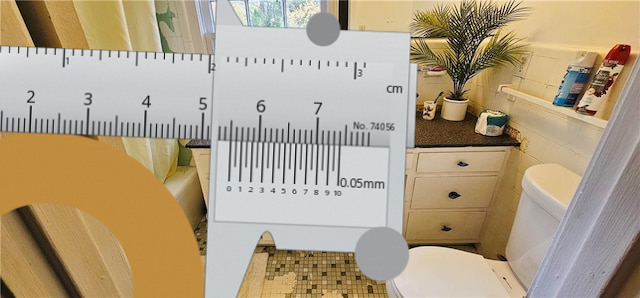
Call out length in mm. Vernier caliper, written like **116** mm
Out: **55.0** mm
